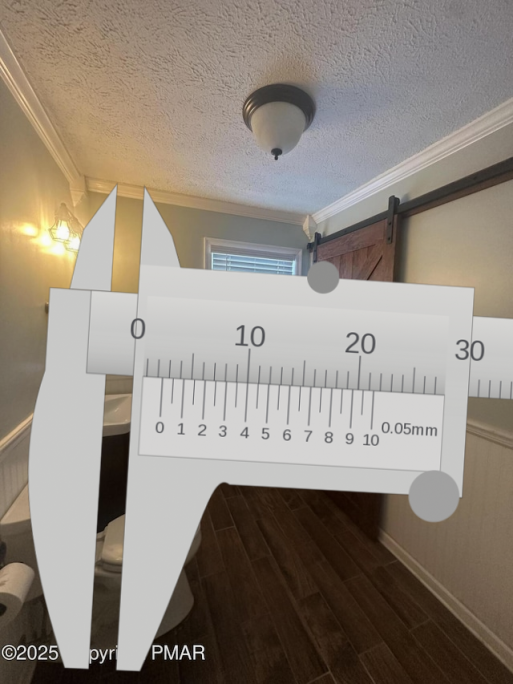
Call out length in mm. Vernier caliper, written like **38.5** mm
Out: **2.4** mm
